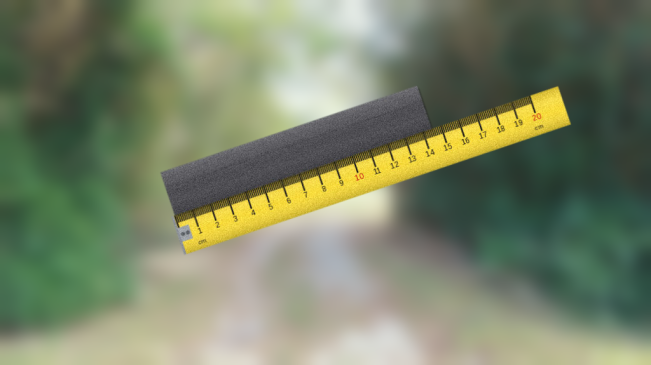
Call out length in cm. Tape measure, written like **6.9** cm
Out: **14.5** cm
